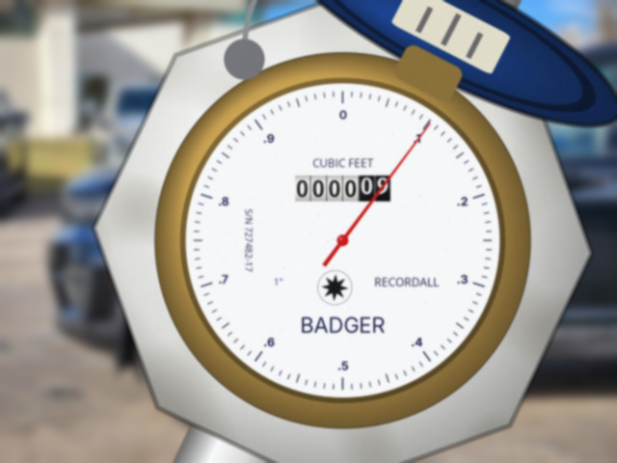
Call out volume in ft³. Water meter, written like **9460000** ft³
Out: **9.10** ft³
